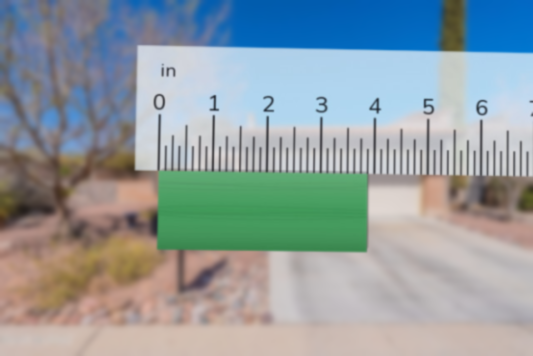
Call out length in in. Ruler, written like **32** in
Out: **3.875** in
